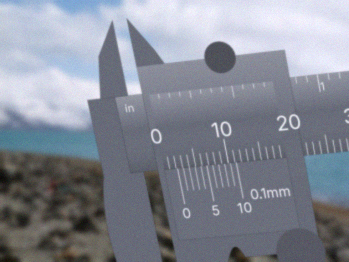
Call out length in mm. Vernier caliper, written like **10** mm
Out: **2.2** mm
